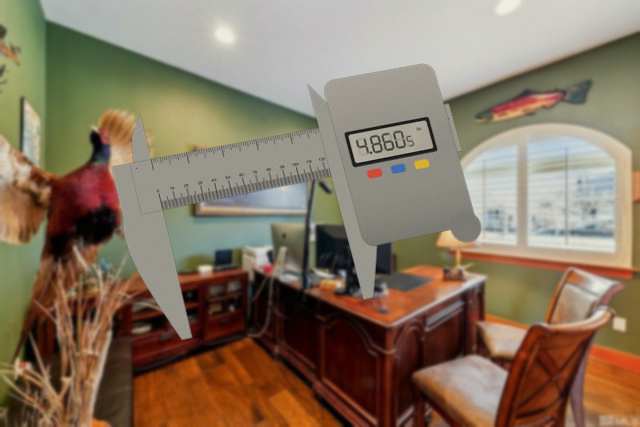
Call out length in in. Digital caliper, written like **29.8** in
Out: **4.8605** in
